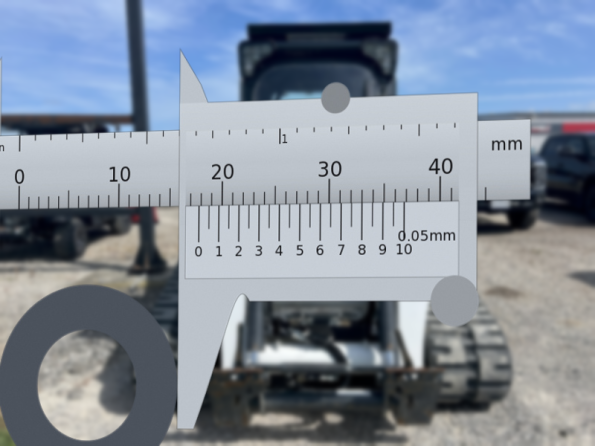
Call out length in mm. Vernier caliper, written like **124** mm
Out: **17.8** mm
